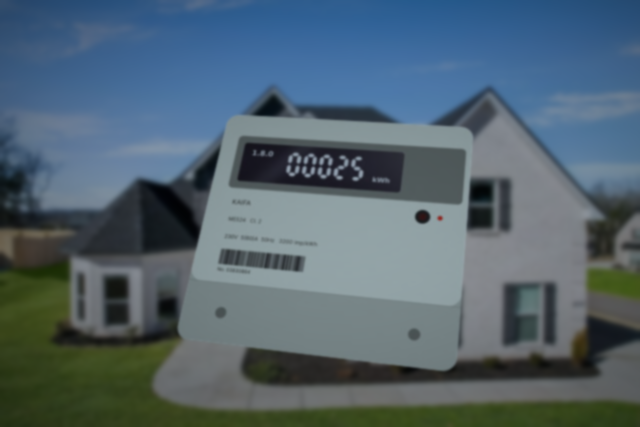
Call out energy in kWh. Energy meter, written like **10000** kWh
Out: **25** kWh
